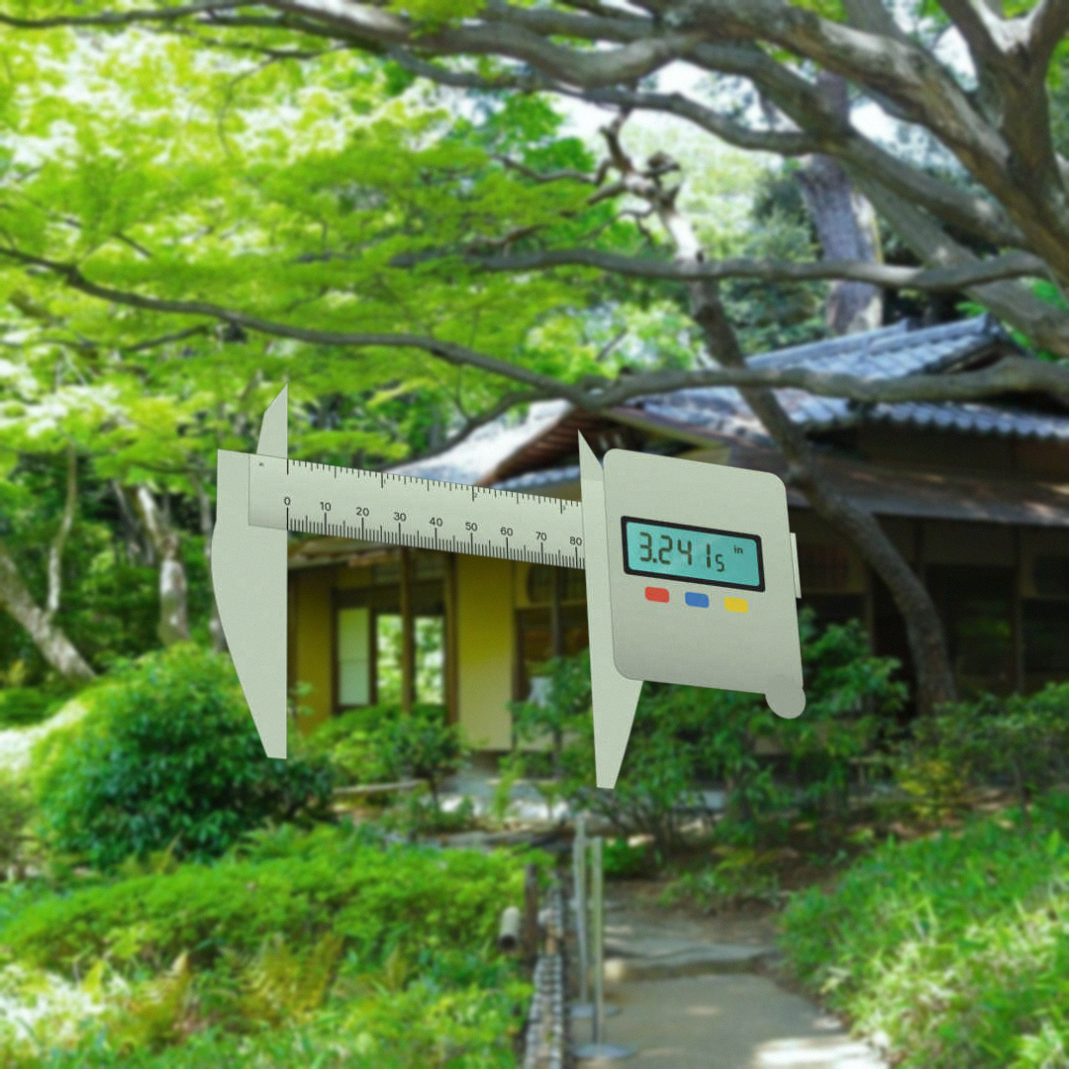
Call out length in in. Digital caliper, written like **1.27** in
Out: **3.2415** in
